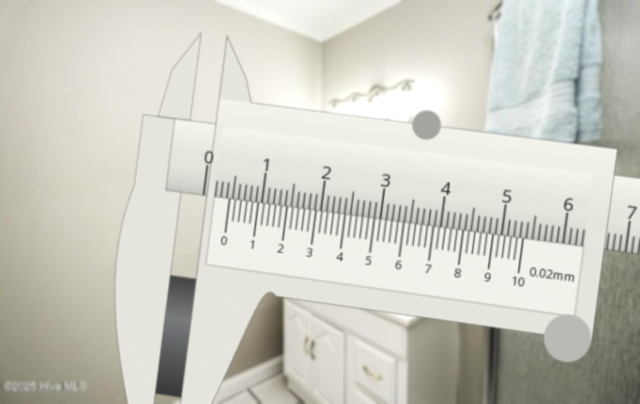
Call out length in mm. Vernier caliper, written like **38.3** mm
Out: **4.5** mm
